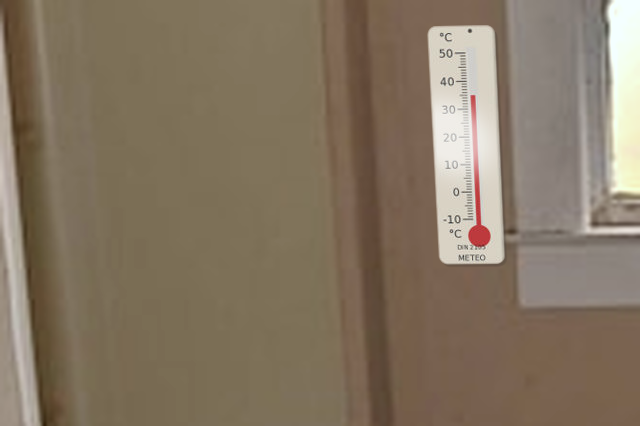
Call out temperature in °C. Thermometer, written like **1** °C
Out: **35** °C
